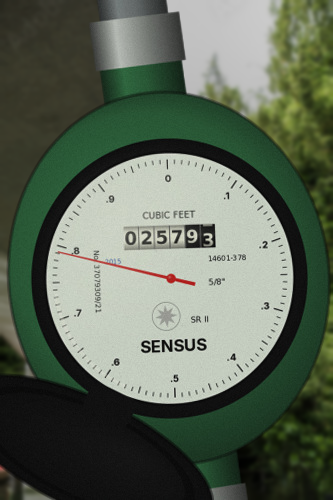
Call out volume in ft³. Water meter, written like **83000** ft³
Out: **25792.79** ft³
